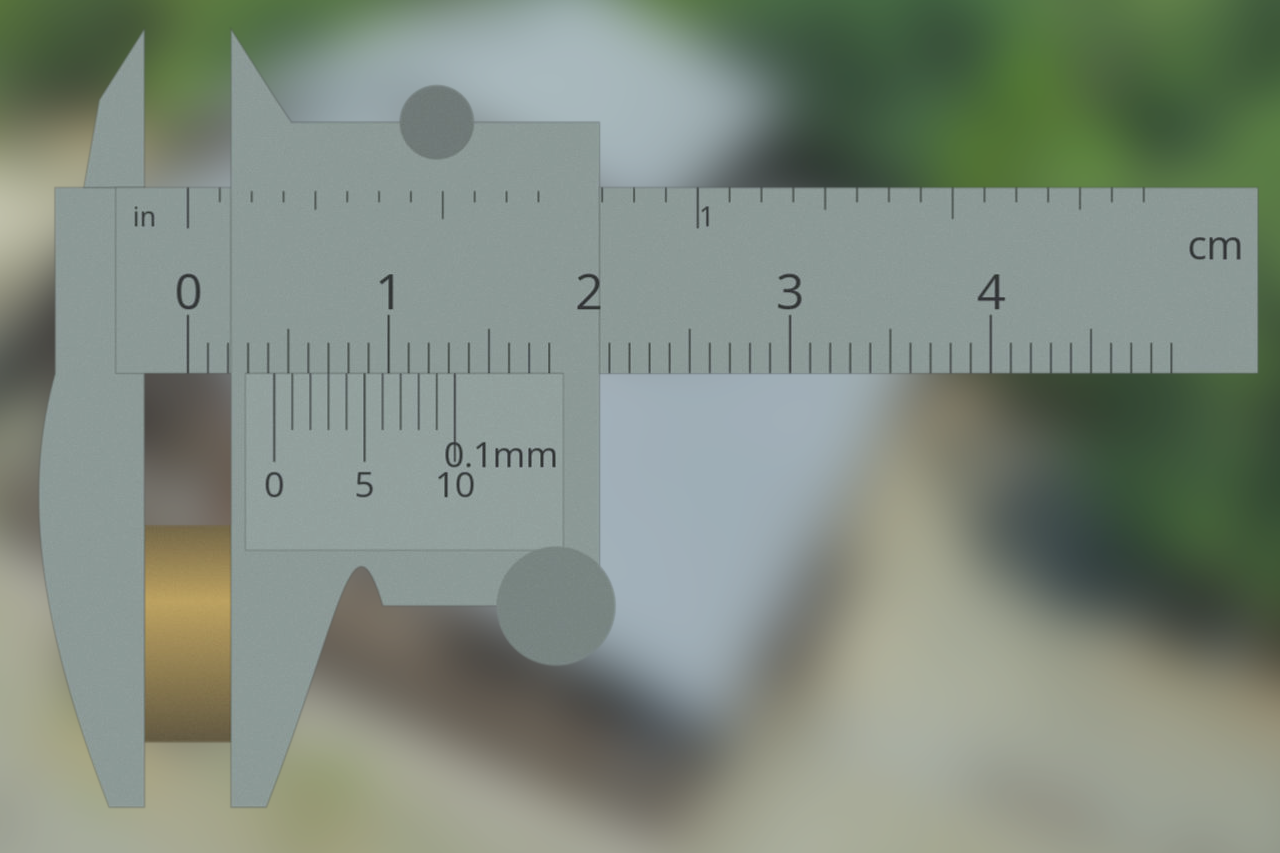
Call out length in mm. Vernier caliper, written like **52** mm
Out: **4.3** mm
